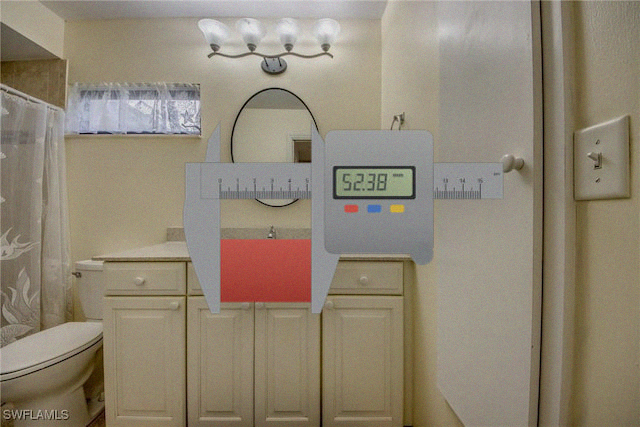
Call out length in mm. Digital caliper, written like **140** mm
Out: **52.38** mm
